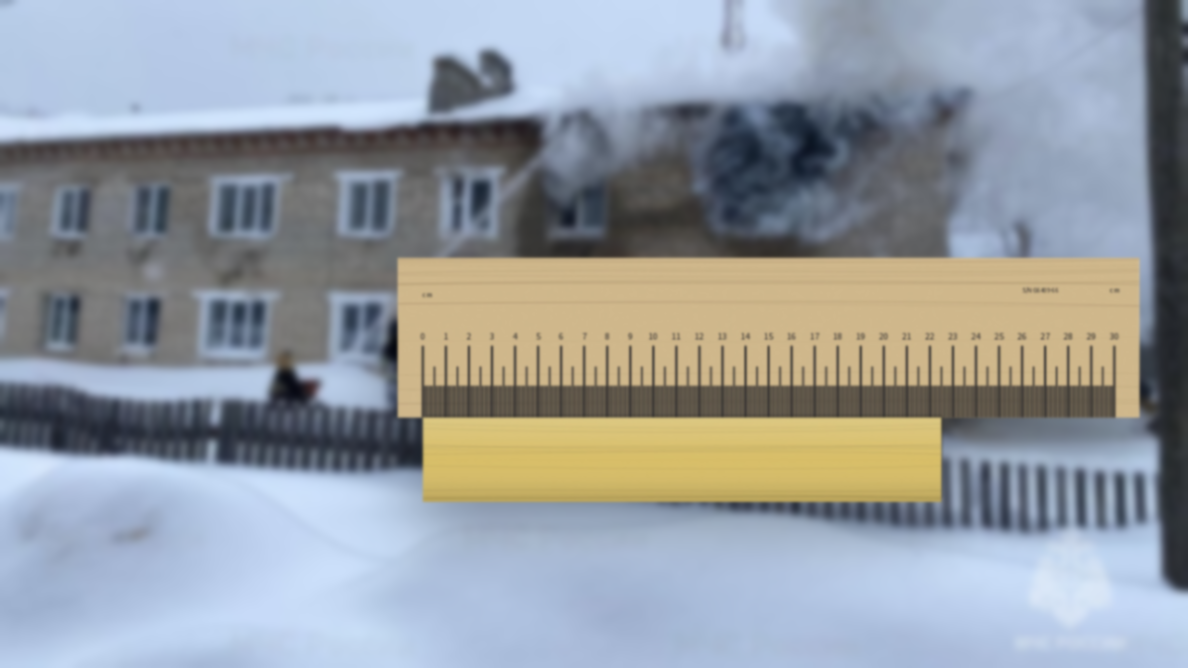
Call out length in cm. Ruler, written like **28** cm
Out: **22.5** cm
